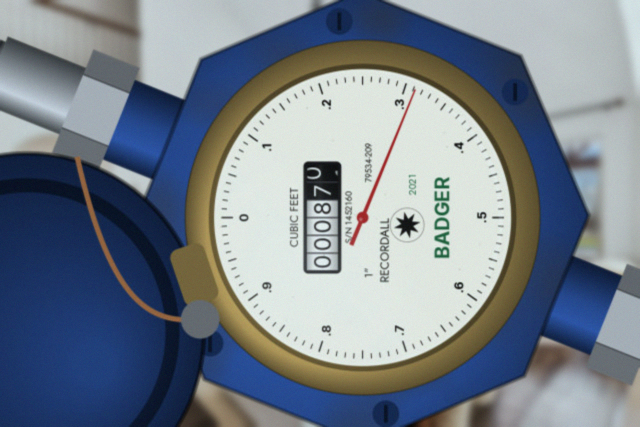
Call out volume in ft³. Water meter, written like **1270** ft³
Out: **870.31** ft³
